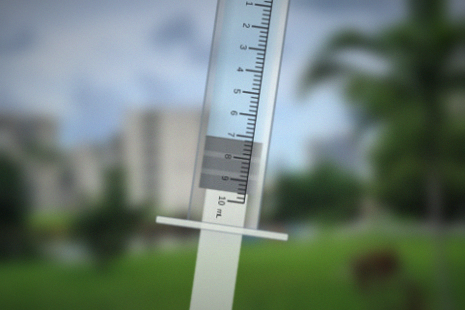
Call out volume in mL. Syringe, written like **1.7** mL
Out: **7.2** mL
